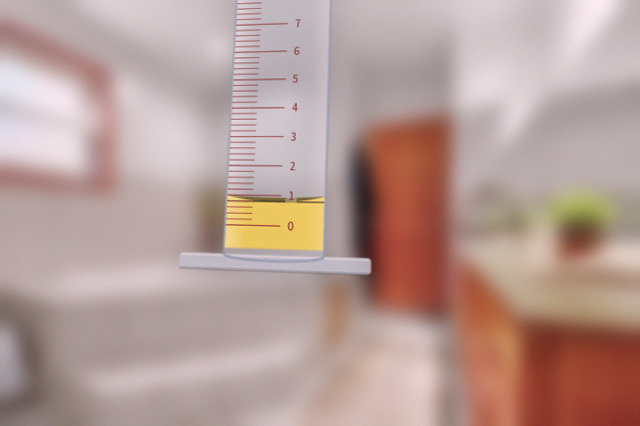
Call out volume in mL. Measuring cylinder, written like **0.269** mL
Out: **0.8** mL
